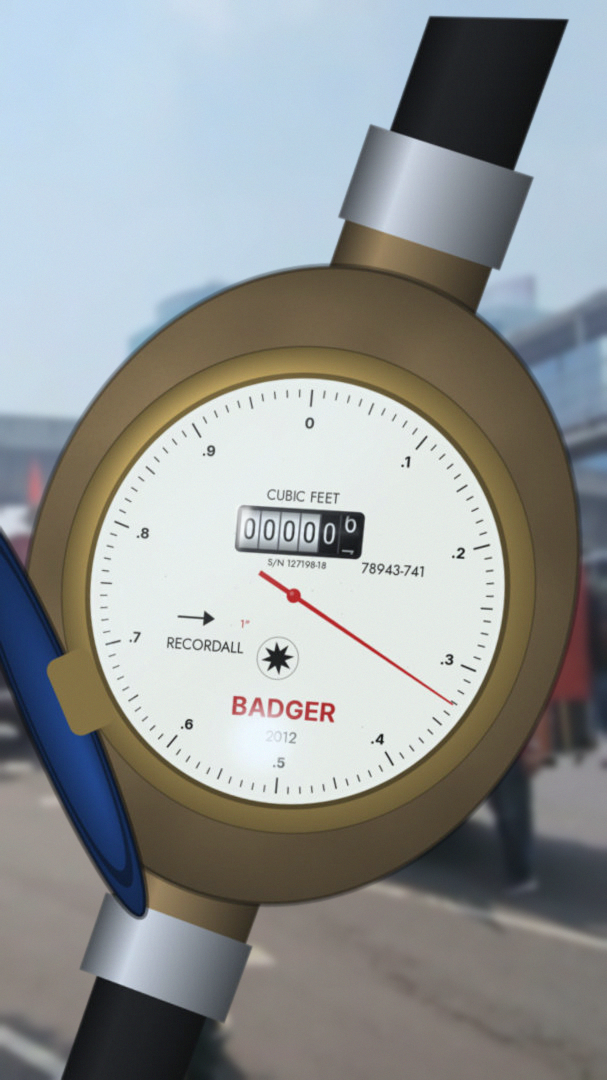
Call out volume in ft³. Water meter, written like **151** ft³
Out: **6.33** ft³
